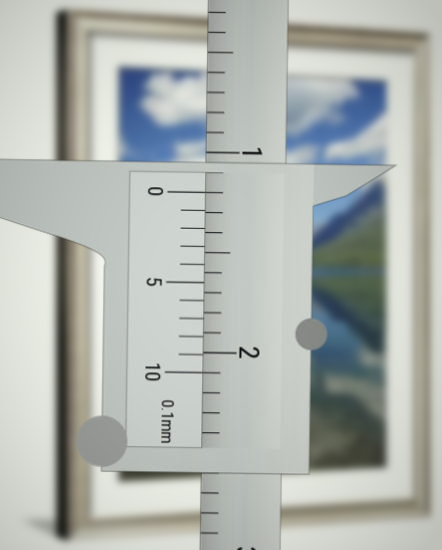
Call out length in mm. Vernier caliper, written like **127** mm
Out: **12.0** mm
